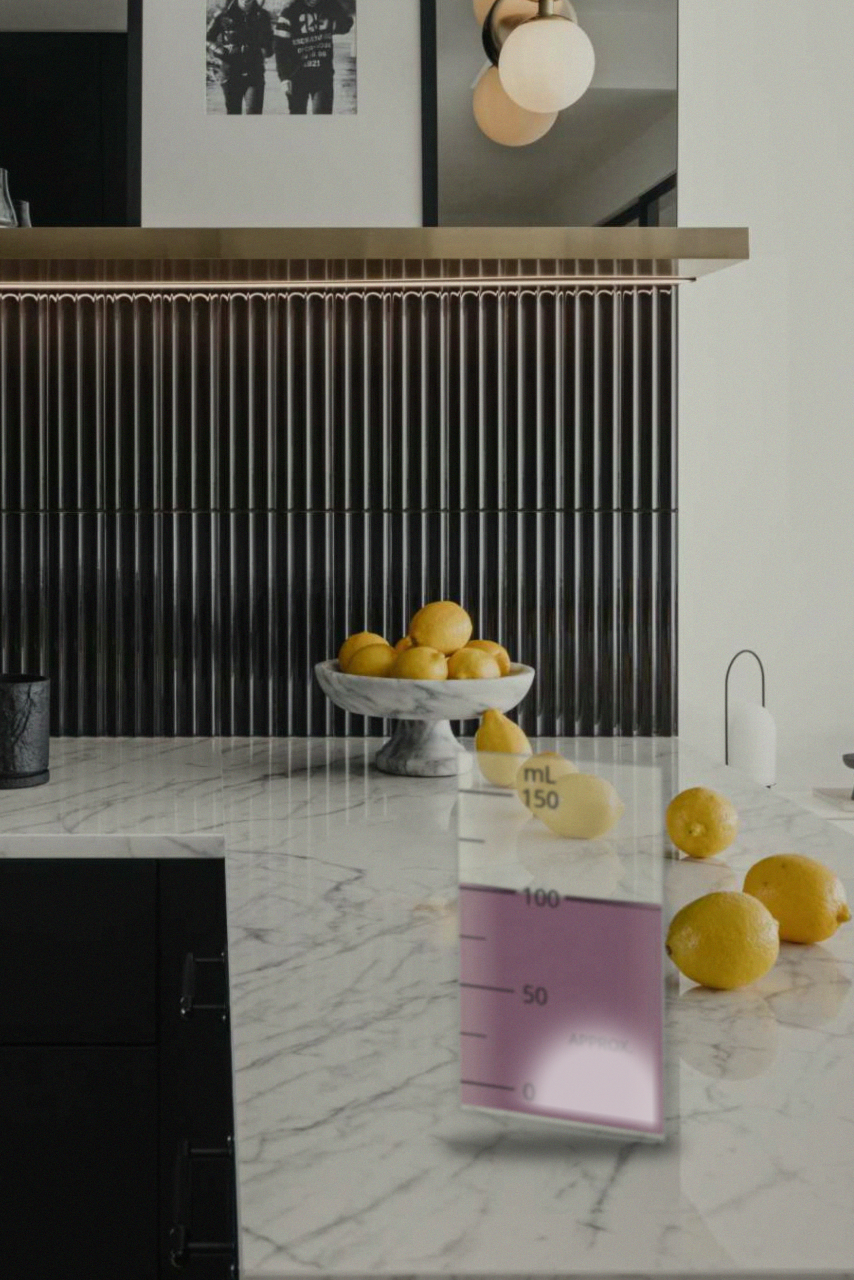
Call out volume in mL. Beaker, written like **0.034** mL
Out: **100** mL
